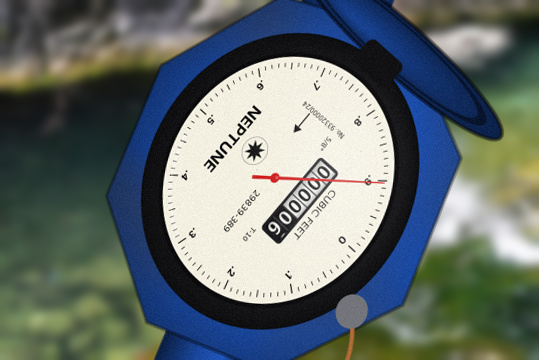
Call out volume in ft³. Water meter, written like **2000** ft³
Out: **5.90** ft³
